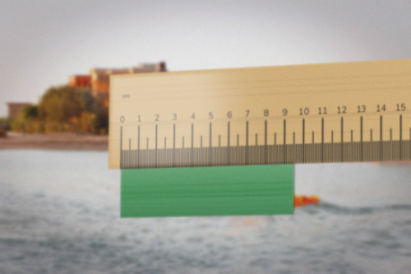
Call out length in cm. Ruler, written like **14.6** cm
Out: **9.5** cm
